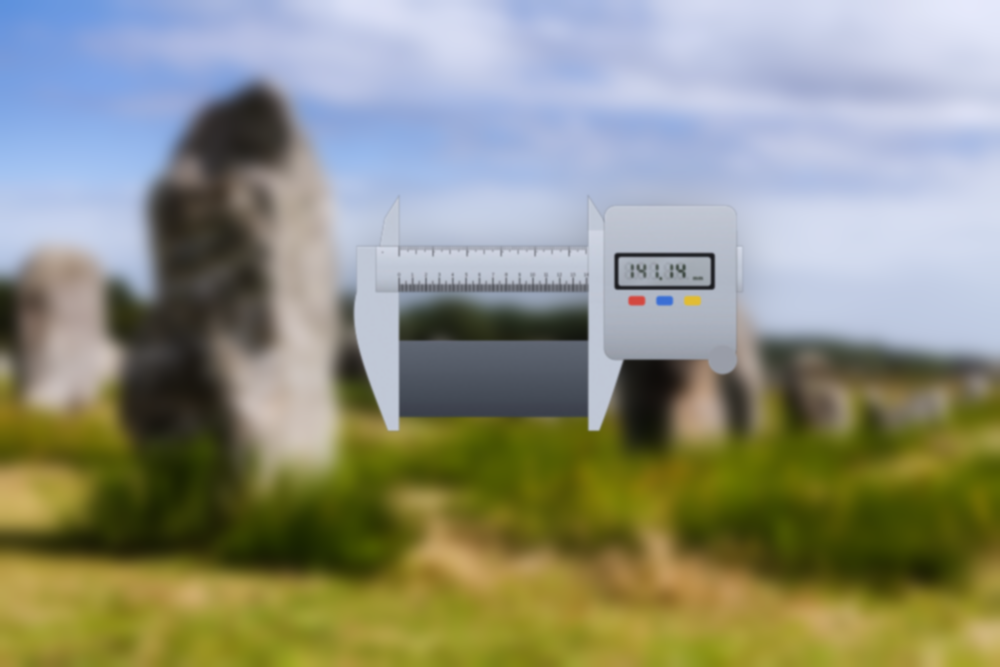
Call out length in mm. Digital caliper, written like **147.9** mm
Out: **141.14** mm
